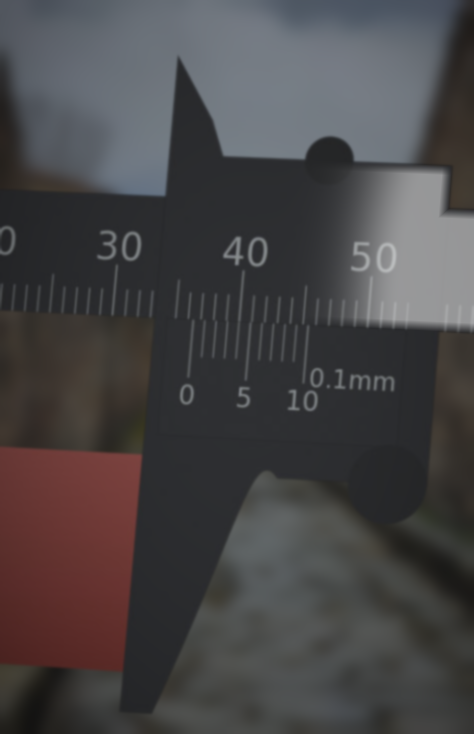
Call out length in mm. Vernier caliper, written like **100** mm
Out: **36.4** mm
